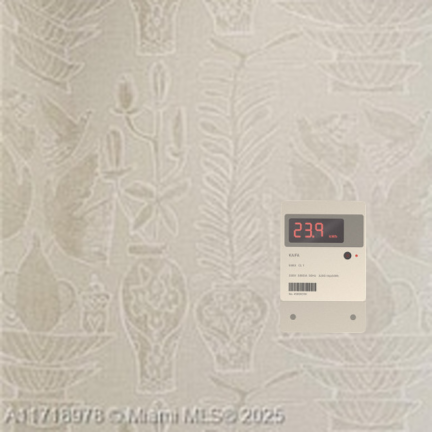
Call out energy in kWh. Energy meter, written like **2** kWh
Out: **23.9** kWh
